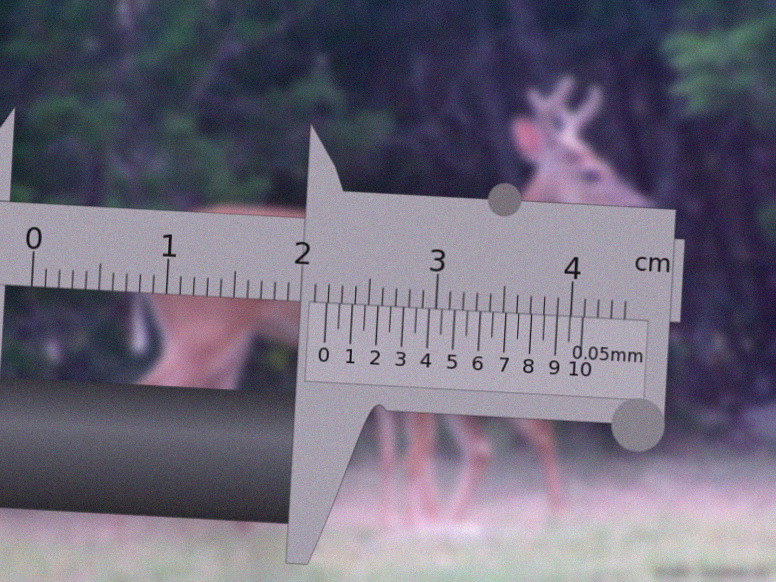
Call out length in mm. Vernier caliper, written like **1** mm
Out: **21.9** mm
